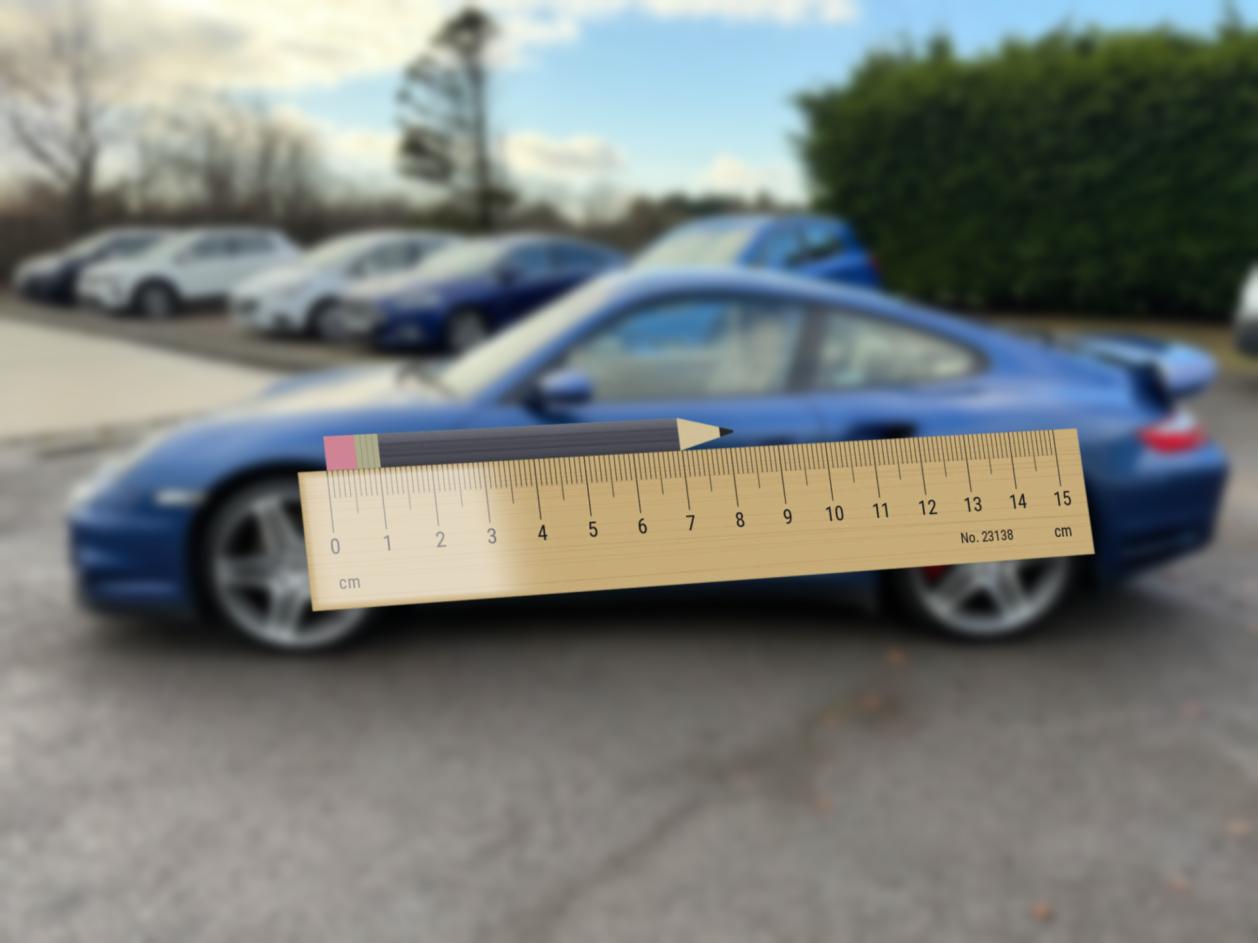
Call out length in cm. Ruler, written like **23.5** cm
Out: **8.1** cm
